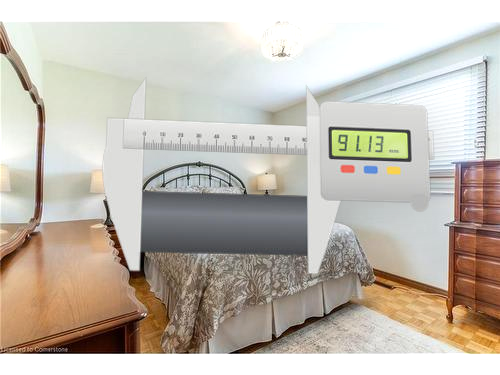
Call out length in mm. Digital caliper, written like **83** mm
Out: **91.13** mm
